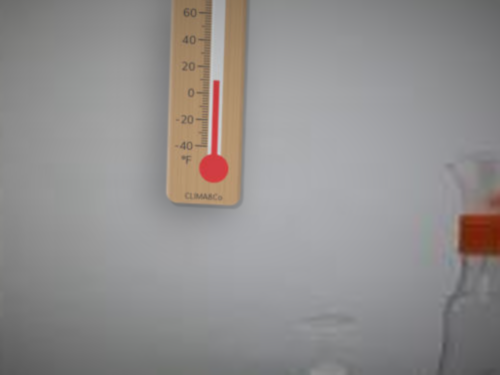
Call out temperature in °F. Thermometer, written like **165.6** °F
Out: **10** °F
